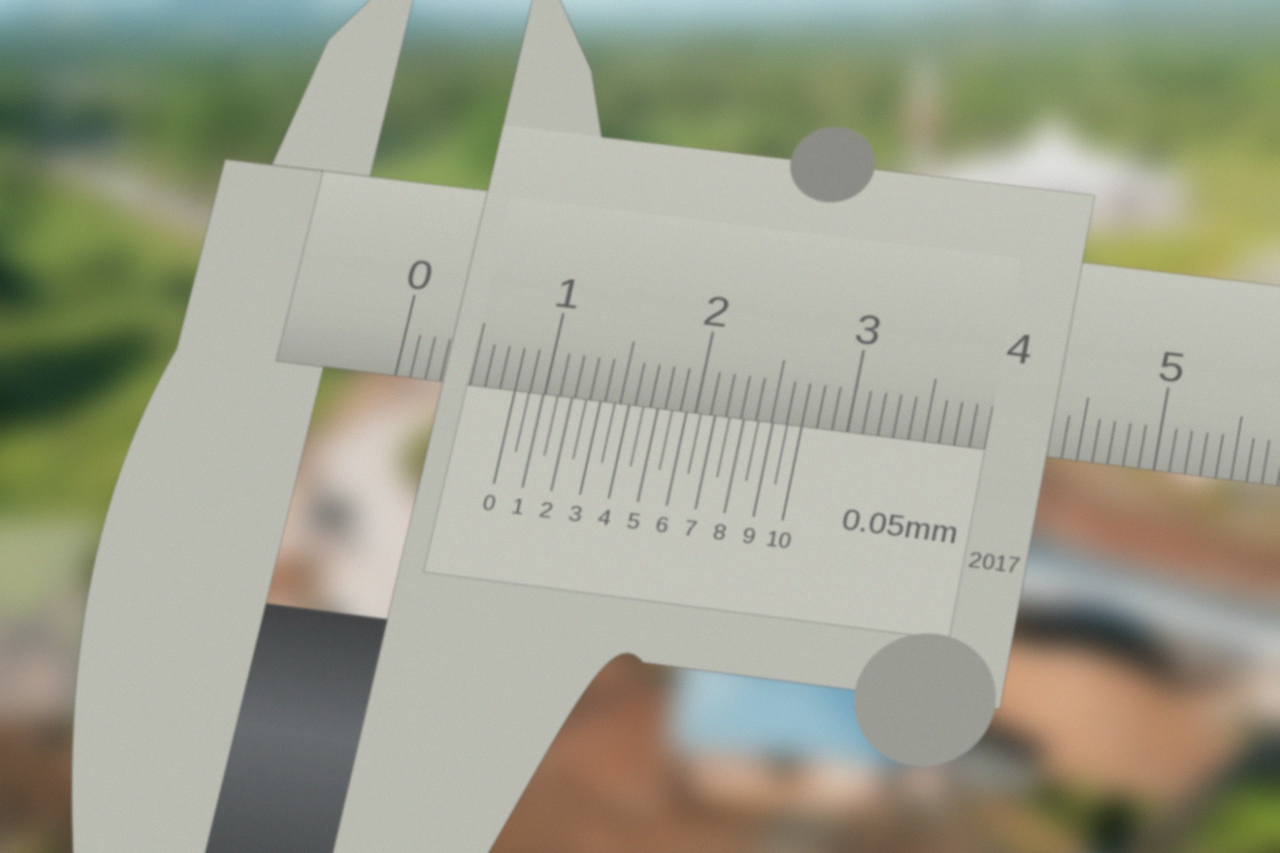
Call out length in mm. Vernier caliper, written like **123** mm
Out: **8.0** mm
